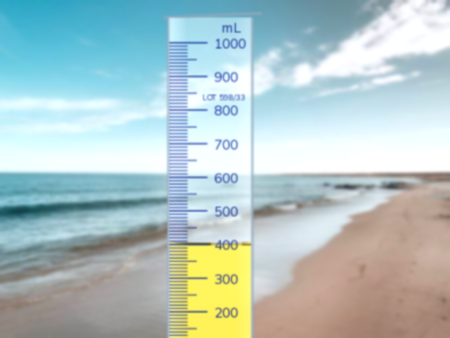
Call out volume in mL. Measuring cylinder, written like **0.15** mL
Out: **400** mL
